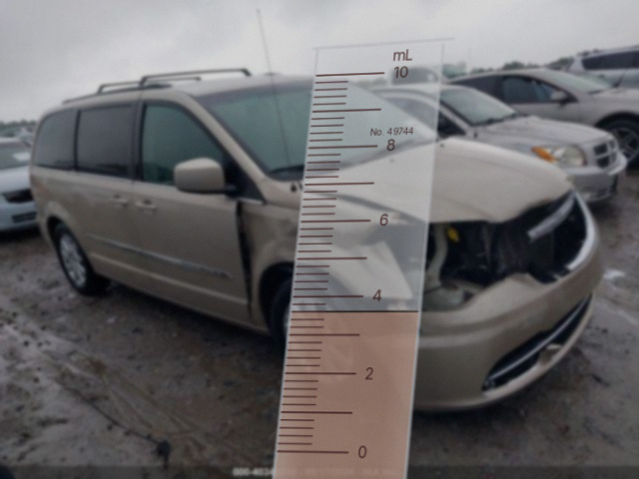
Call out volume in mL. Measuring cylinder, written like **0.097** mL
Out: **3.6** mL
